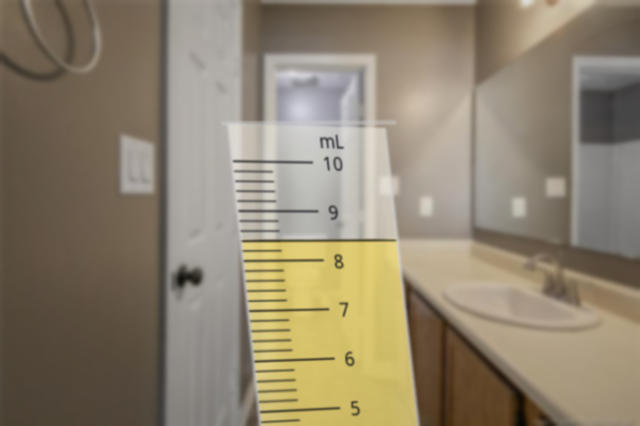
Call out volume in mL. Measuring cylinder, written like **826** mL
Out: **8.4** mL
